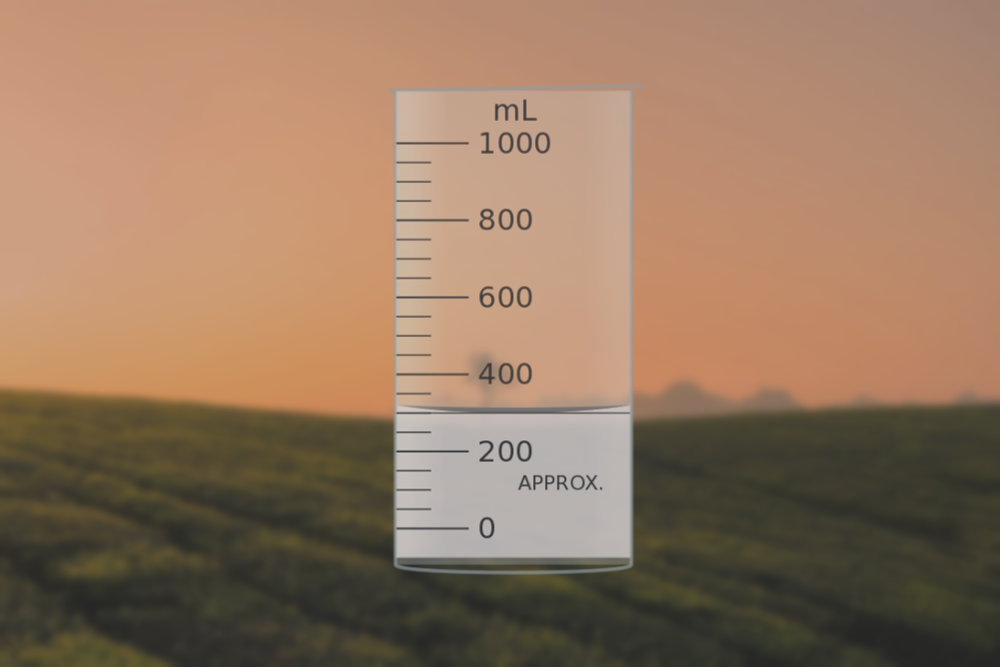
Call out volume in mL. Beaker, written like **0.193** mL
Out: **300** mL
